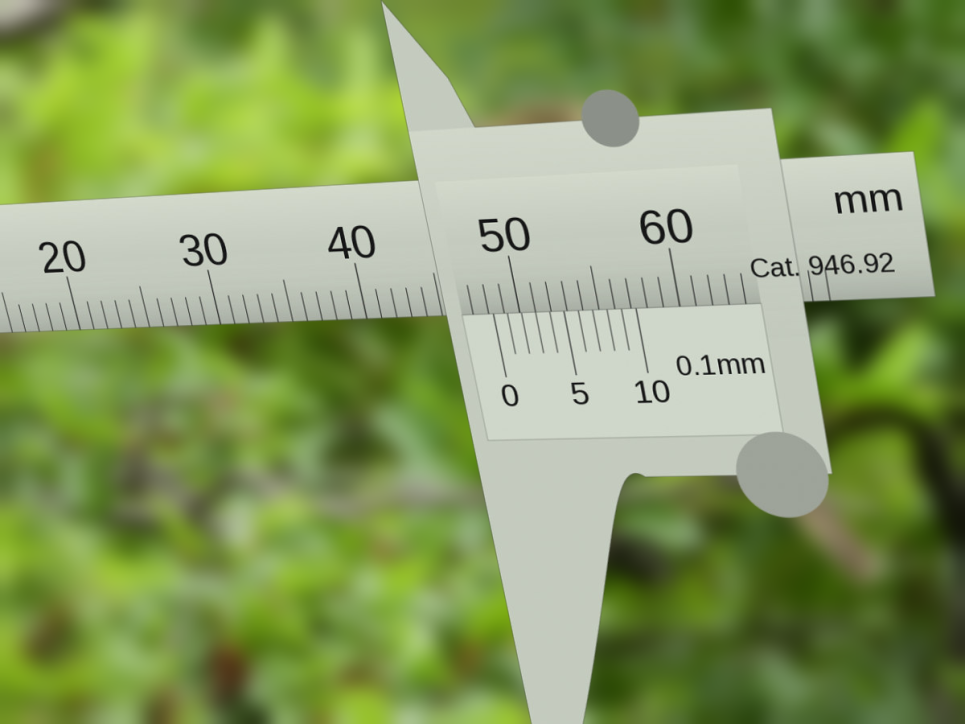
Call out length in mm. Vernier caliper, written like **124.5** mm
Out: **48.3** mm
